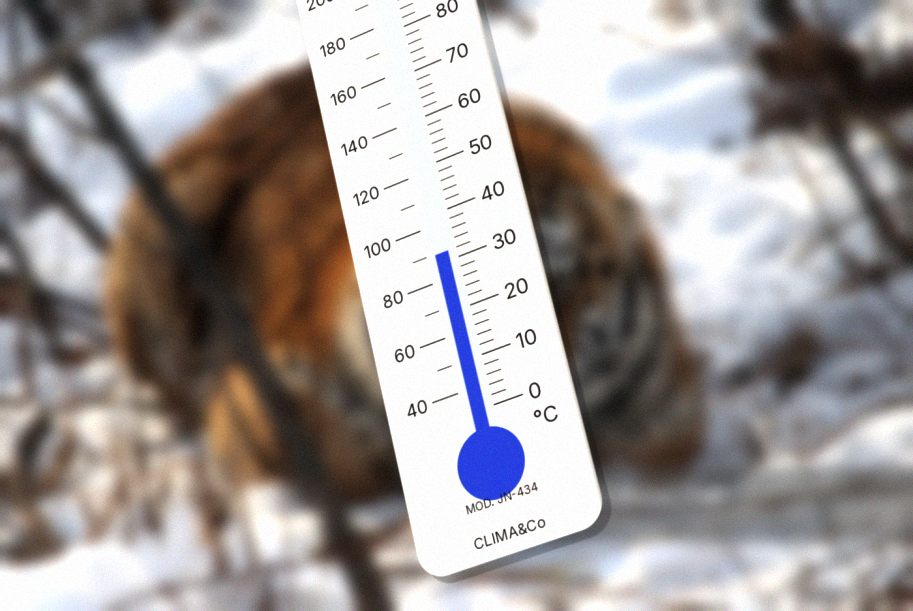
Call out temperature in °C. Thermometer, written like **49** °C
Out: **32** °C
